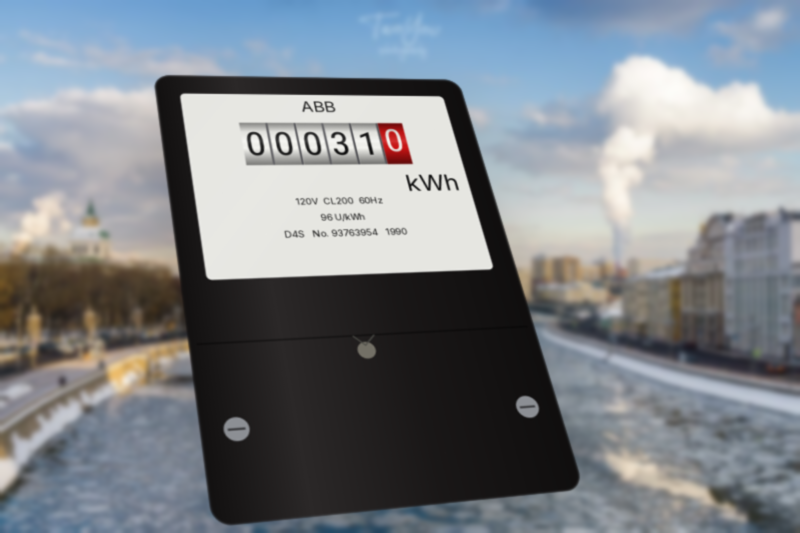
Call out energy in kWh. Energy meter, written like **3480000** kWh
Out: **31.0** kWh
